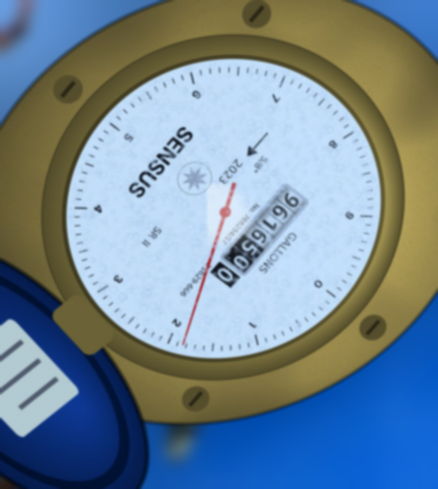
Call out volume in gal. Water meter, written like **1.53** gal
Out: **9616501.8** gal
